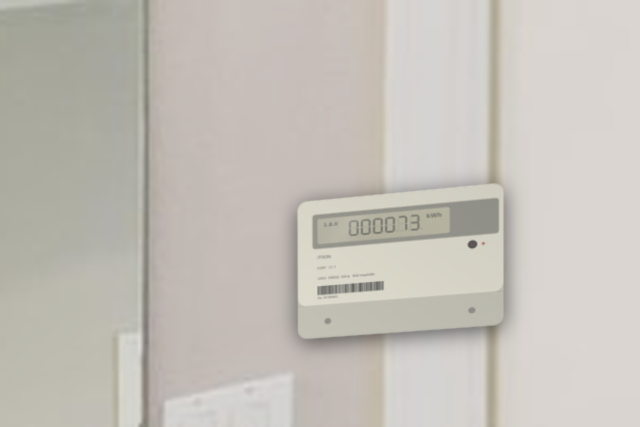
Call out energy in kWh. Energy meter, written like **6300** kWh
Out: **73** kWh
